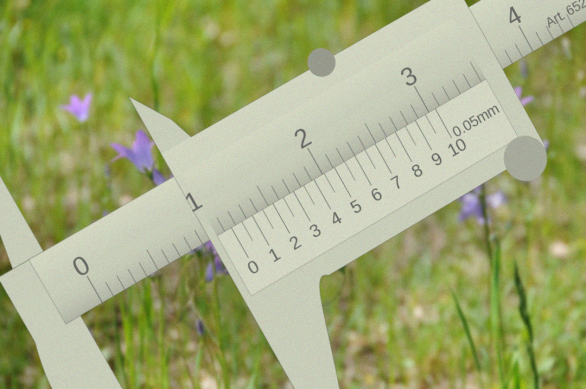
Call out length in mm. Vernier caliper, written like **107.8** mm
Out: **11.6** mm
